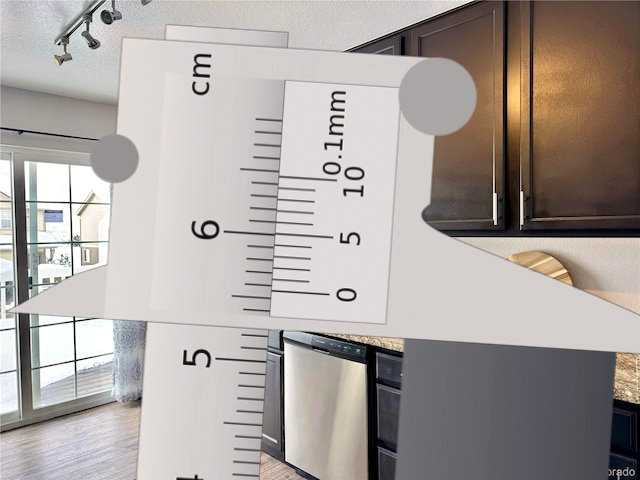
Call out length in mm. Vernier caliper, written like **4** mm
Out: **55.6** mm
